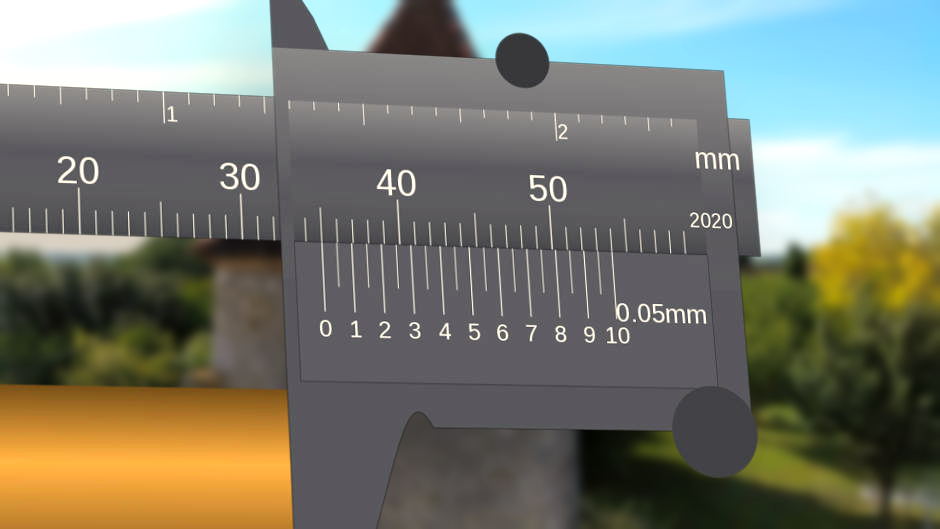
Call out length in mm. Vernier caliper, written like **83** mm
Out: **35.0** mm
